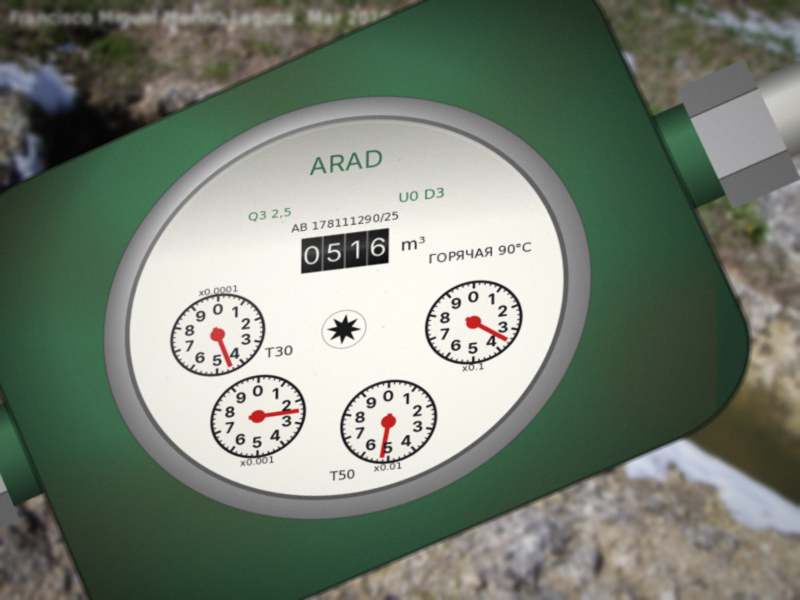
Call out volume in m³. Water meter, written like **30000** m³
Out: **516.3524** m³
